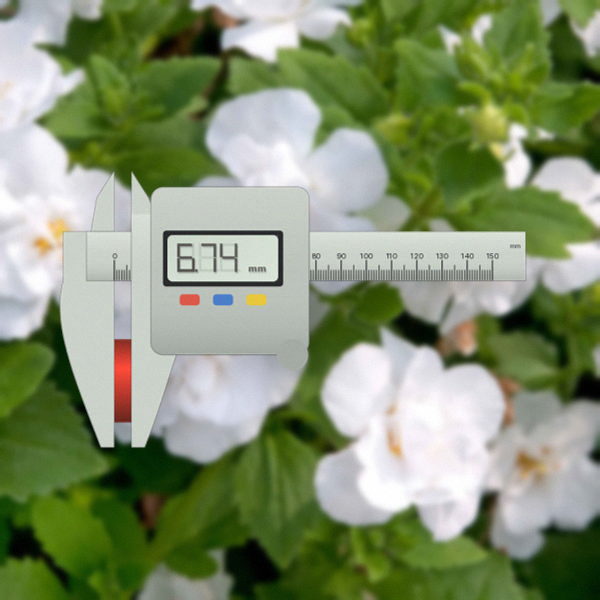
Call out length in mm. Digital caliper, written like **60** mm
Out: **6.74** mm
